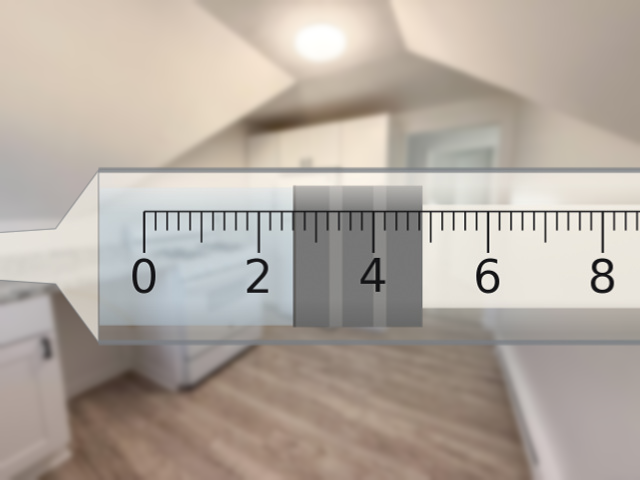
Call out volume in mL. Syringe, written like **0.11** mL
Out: **2.6** mL
